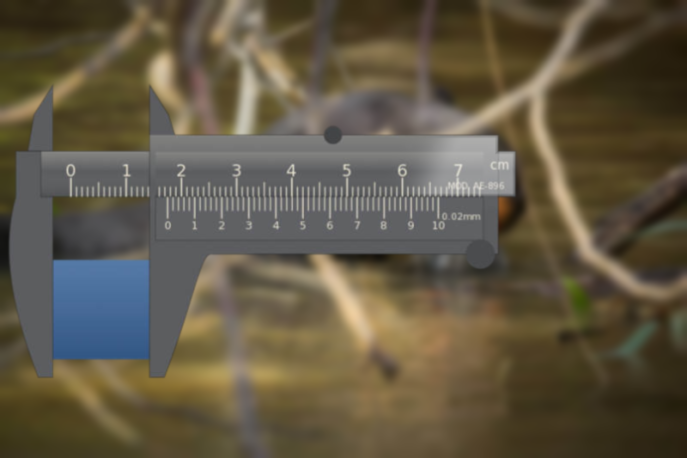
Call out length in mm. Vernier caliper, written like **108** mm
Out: **17.5** mm
